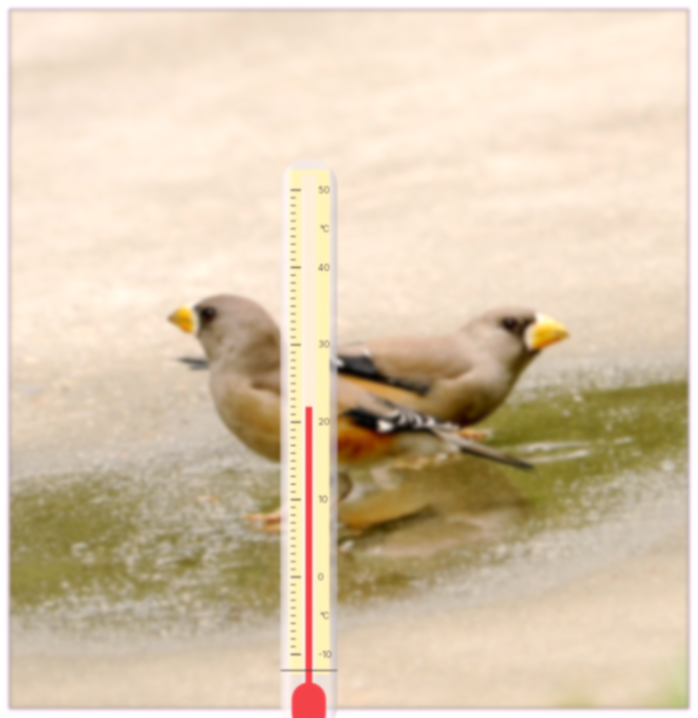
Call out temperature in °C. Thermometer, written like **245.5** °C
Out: **22** °C
